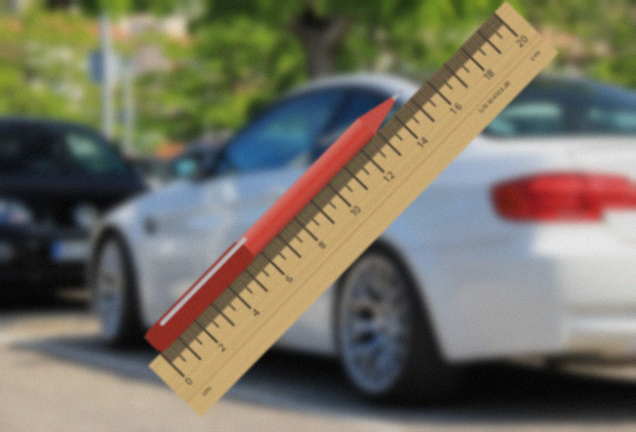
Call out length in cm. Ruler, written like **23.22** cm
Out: **15** cm
